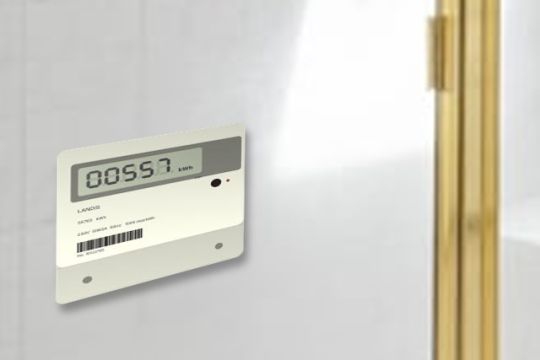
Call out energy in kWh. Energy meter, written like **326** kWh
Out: **557** kWh
